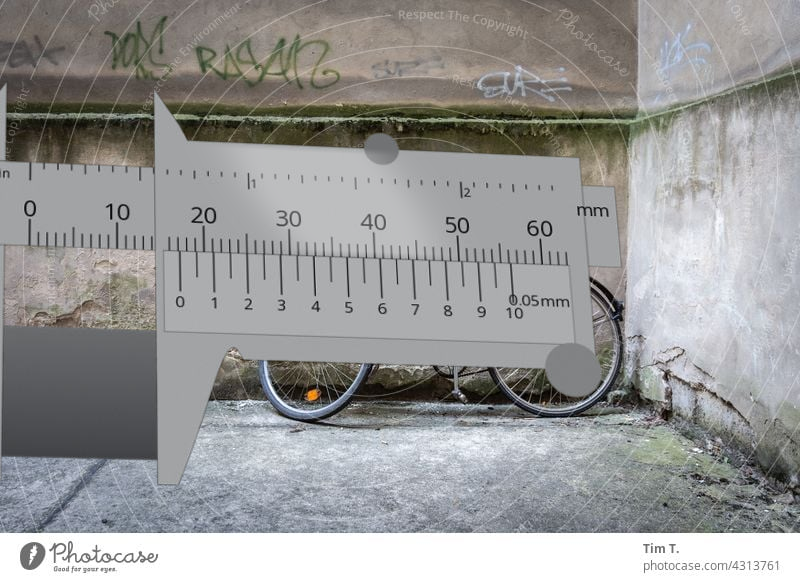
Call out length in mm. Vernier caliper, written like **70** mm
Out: **17.2** mm
